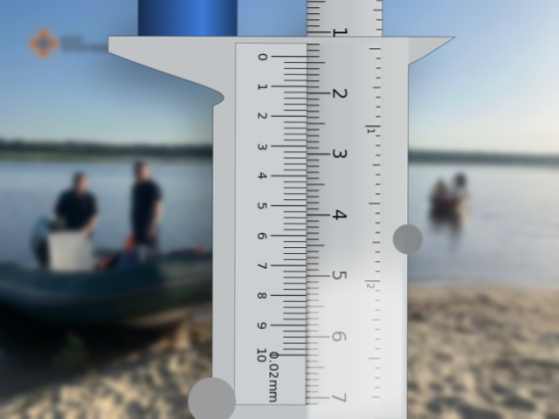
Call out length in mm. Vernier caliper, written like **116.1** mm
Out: **14.0** mm
